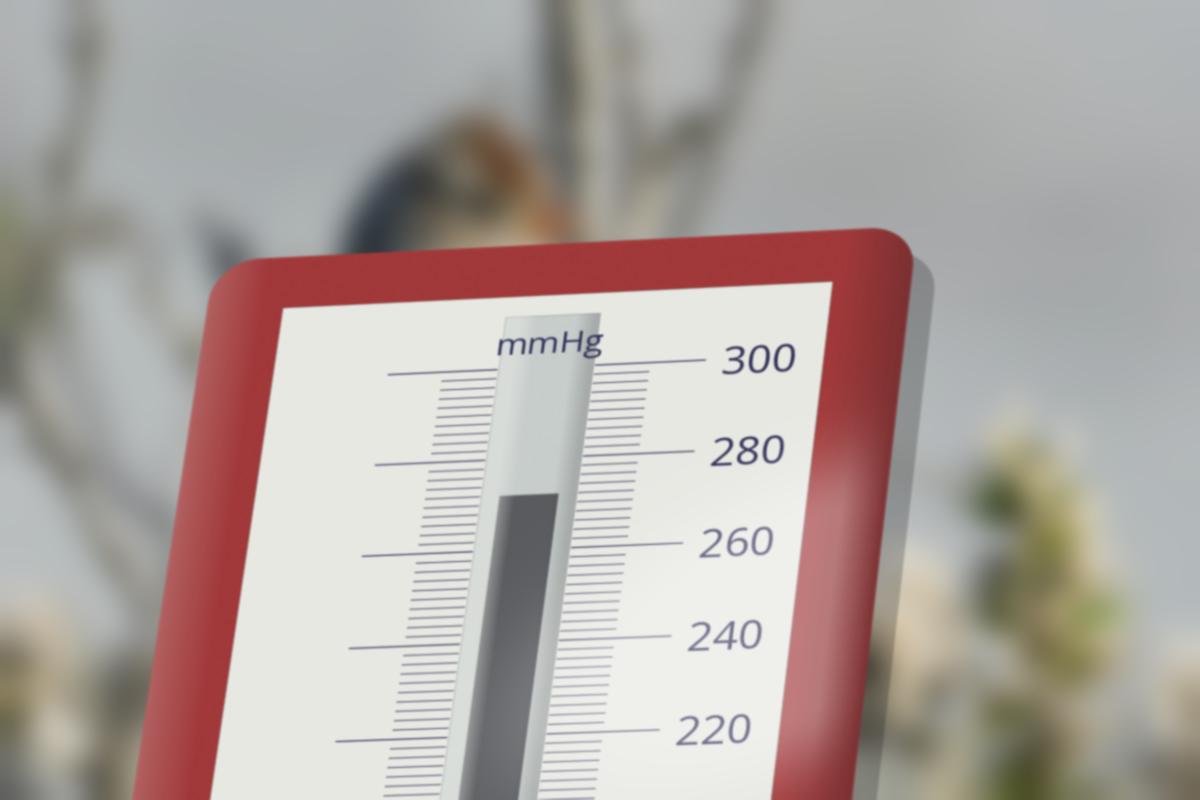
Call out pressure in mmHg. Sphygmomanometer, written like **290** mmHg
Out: **272** mmHg
